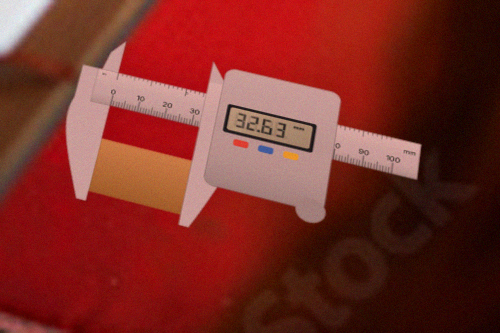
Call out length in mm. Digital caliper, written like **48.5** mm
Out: **32.63** mm
